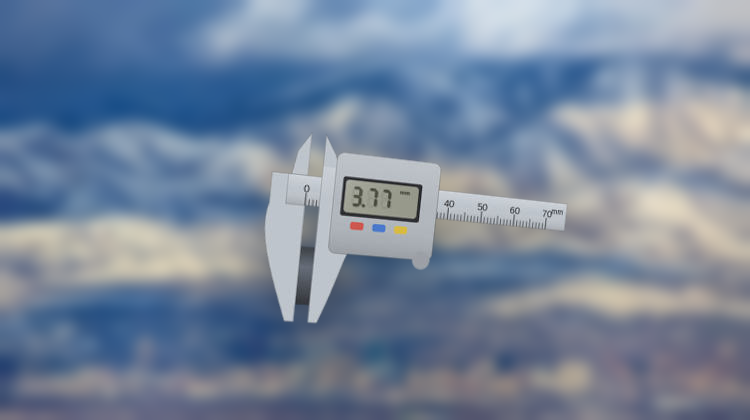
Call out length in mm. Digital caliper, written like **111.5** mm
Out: **3.77** mm
